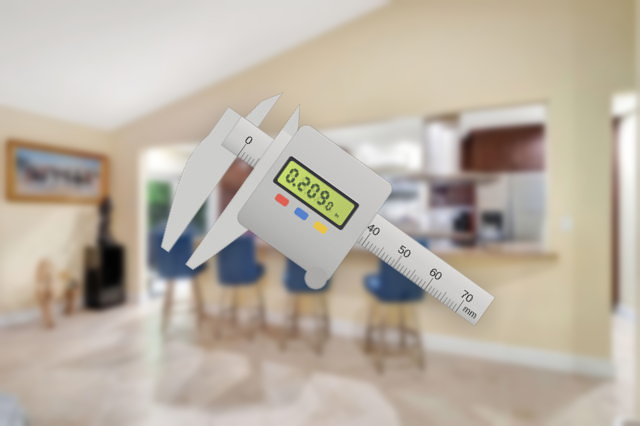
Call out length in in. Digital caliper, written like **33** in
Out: **0.2090** in
